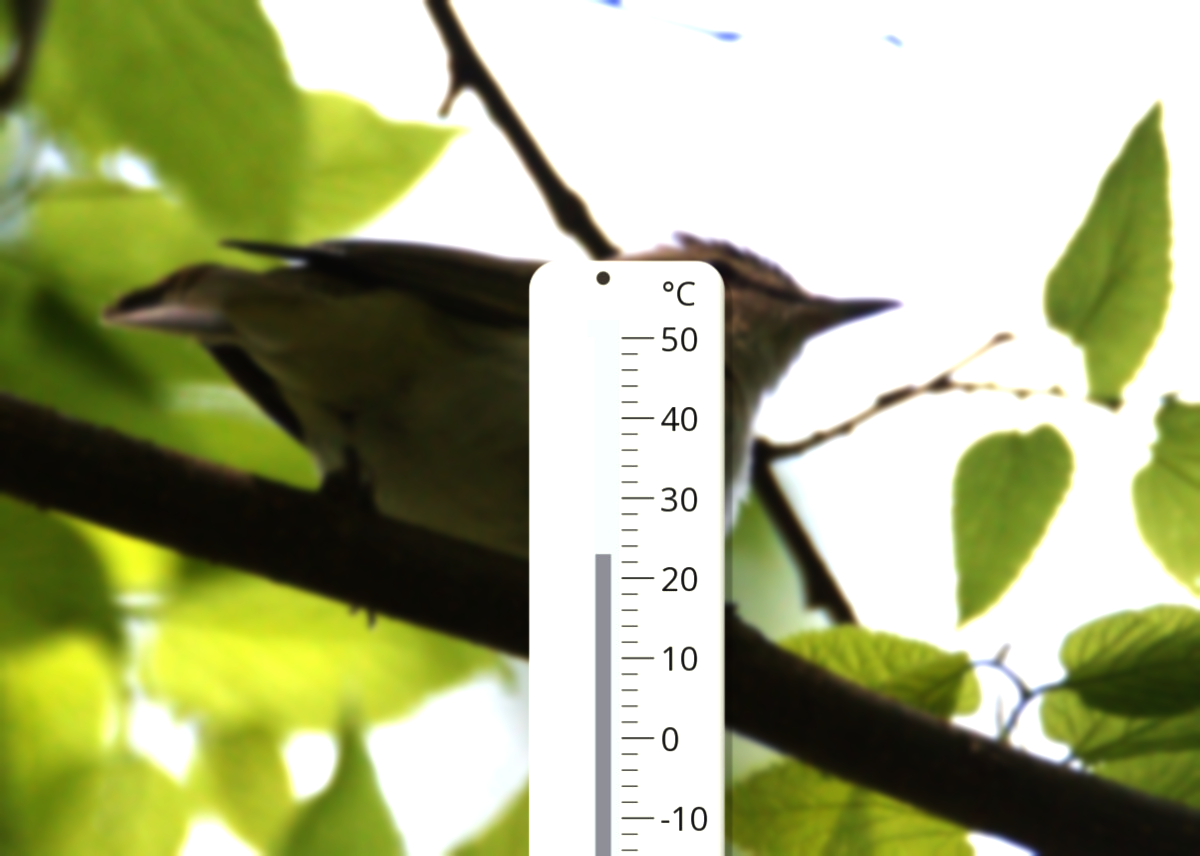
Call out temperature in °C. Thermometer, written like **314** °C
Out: **23** °C
